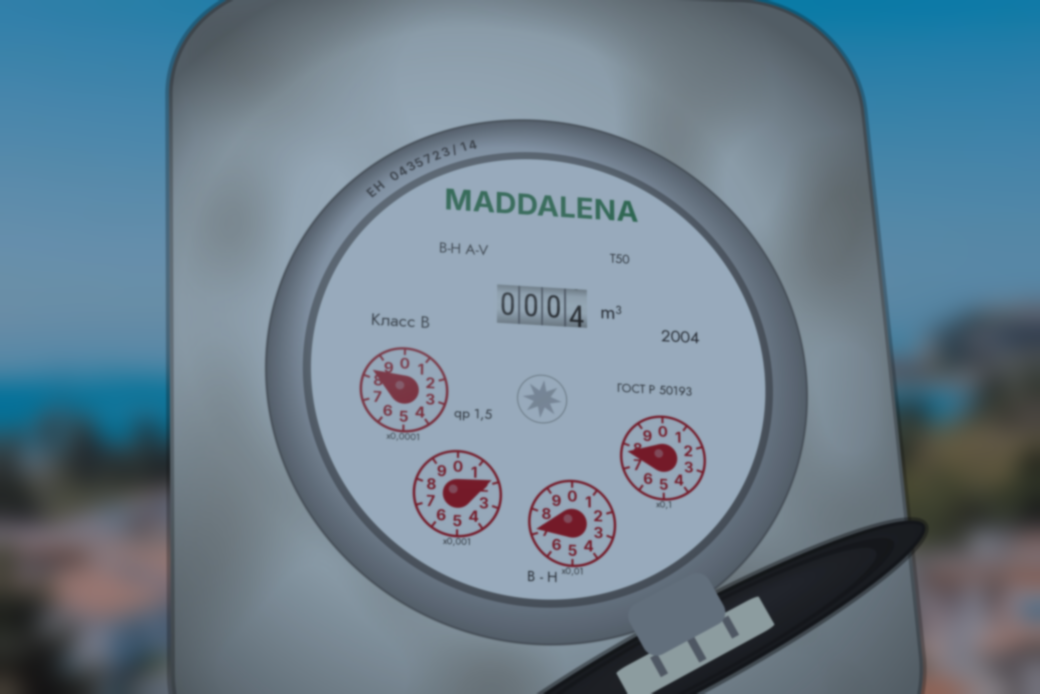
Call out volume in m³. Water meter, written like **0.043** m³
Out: **3.7718** m³
